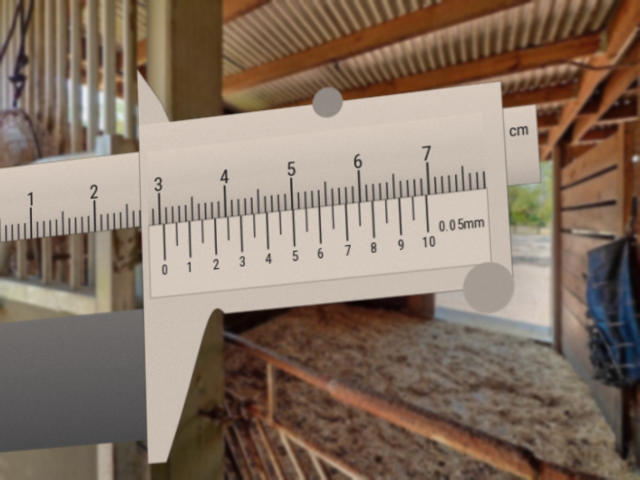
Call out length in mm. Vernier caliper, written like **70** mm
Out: **30.6** mm
